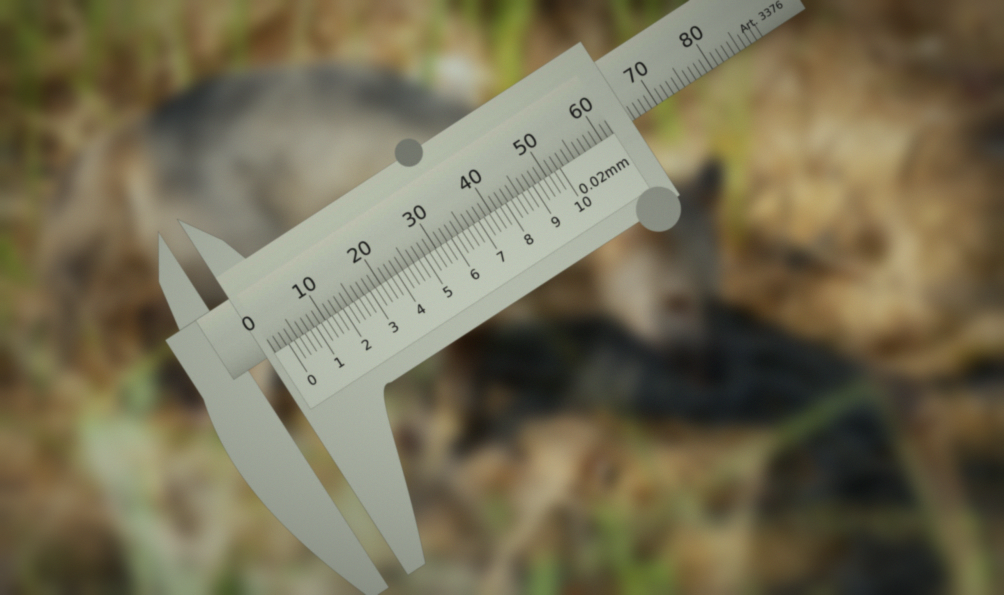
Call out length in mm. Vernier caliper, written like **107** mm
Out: **3.4** mm
